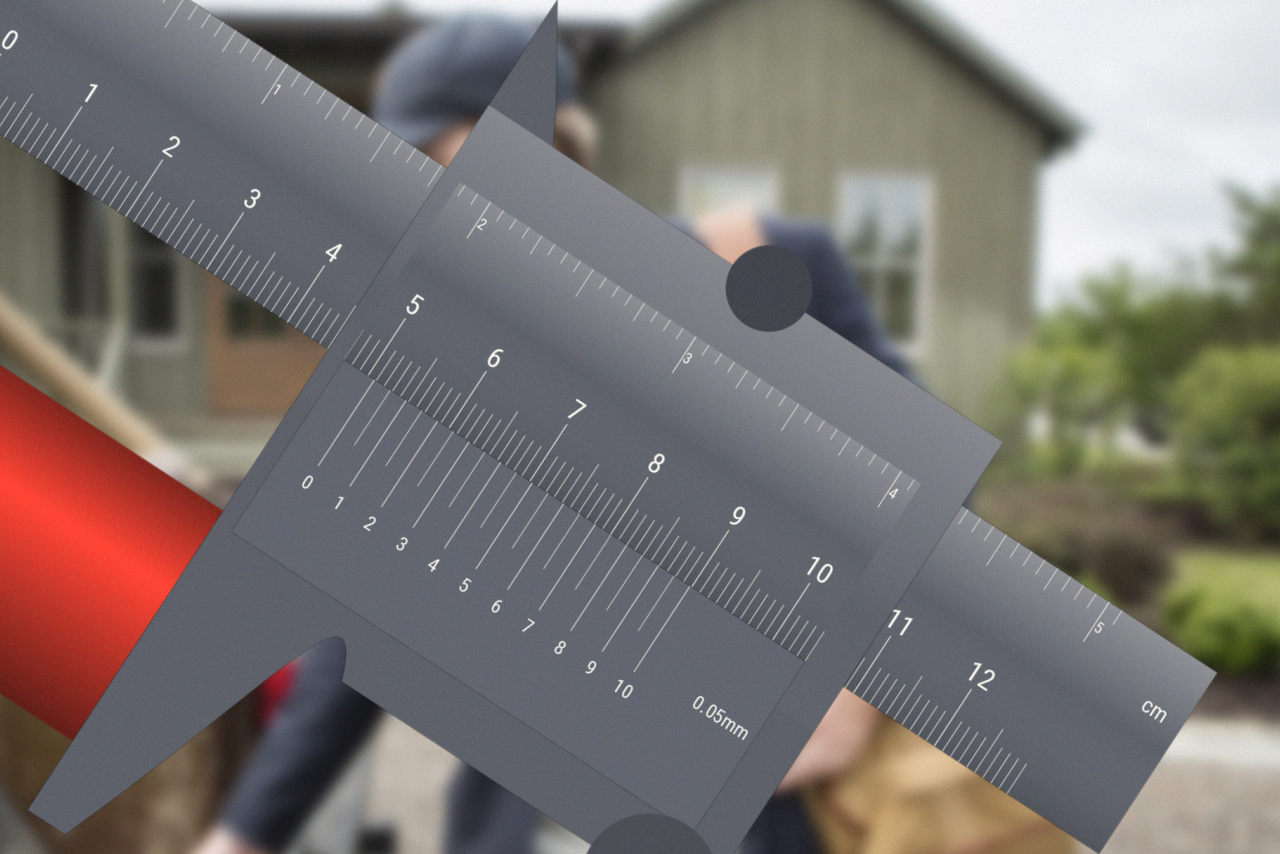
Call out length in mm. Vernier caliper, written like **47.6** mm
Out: **50.8** mm
